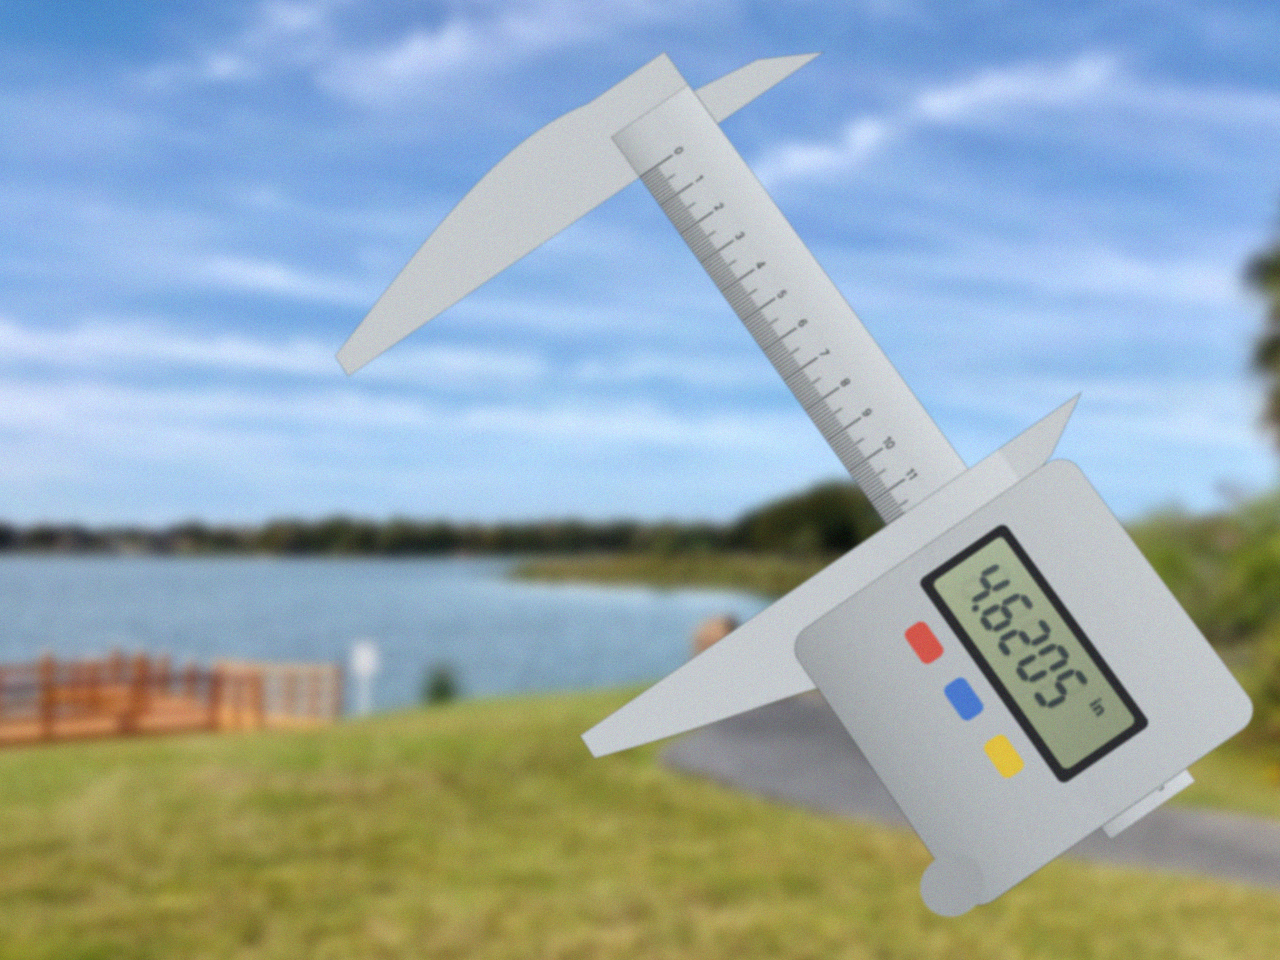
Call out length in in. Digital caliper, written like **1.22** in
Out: **4.6205** in
